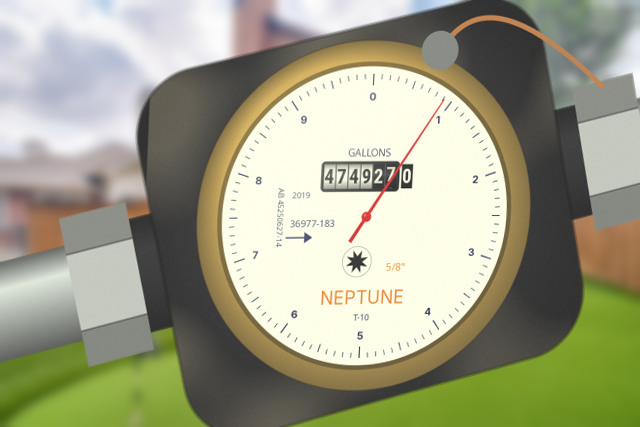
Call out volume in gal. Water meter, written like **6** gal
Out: **4749270.9** gal
